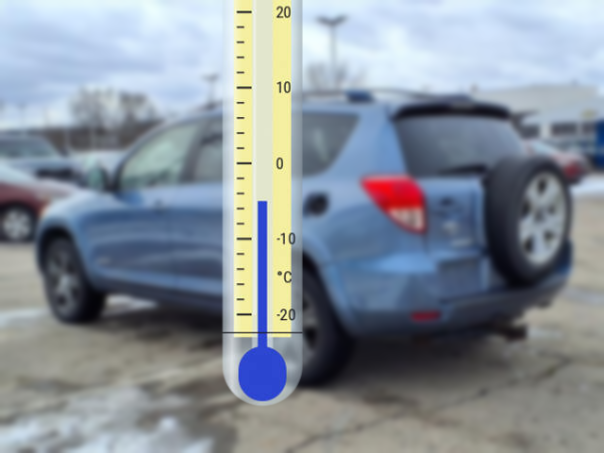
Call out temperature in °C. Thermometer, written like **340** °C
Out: **-5** °C
